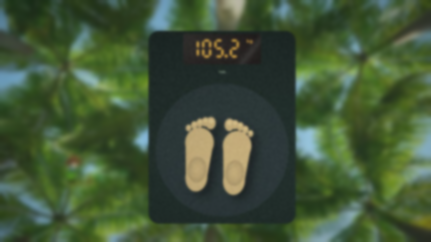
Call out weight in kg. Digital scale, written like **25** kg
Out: **105.2** kg
